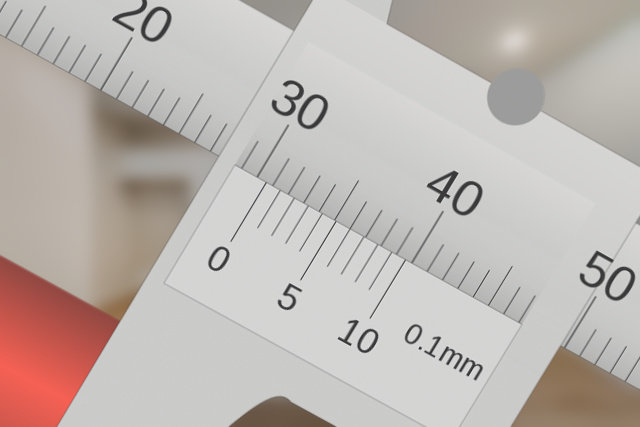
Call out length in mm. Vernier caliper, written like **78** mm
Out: **30.6** mm
